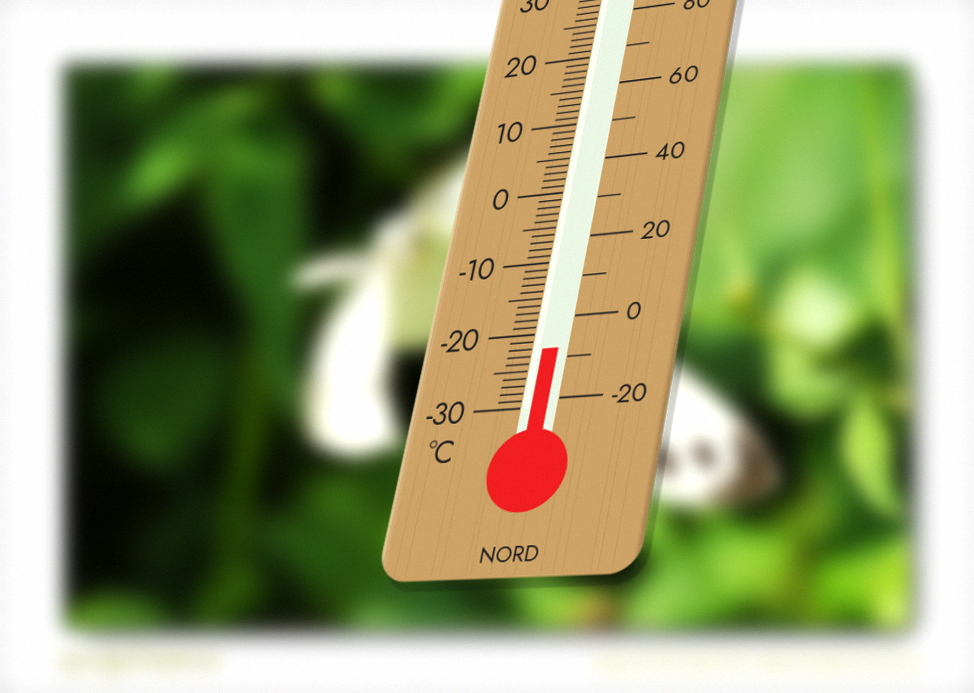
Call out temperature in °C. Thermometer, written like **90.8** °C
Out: **-22** °C
